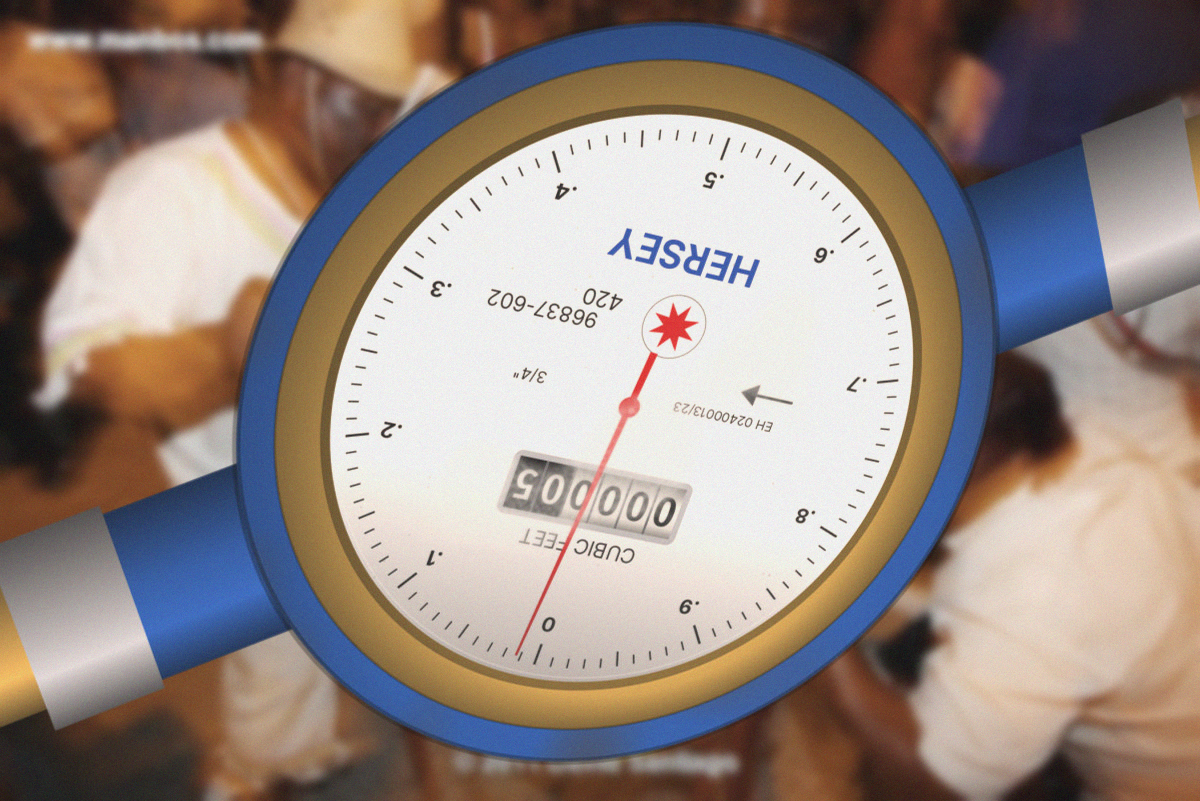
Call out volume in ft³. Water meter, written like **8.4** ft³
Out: **5.01** ft³
